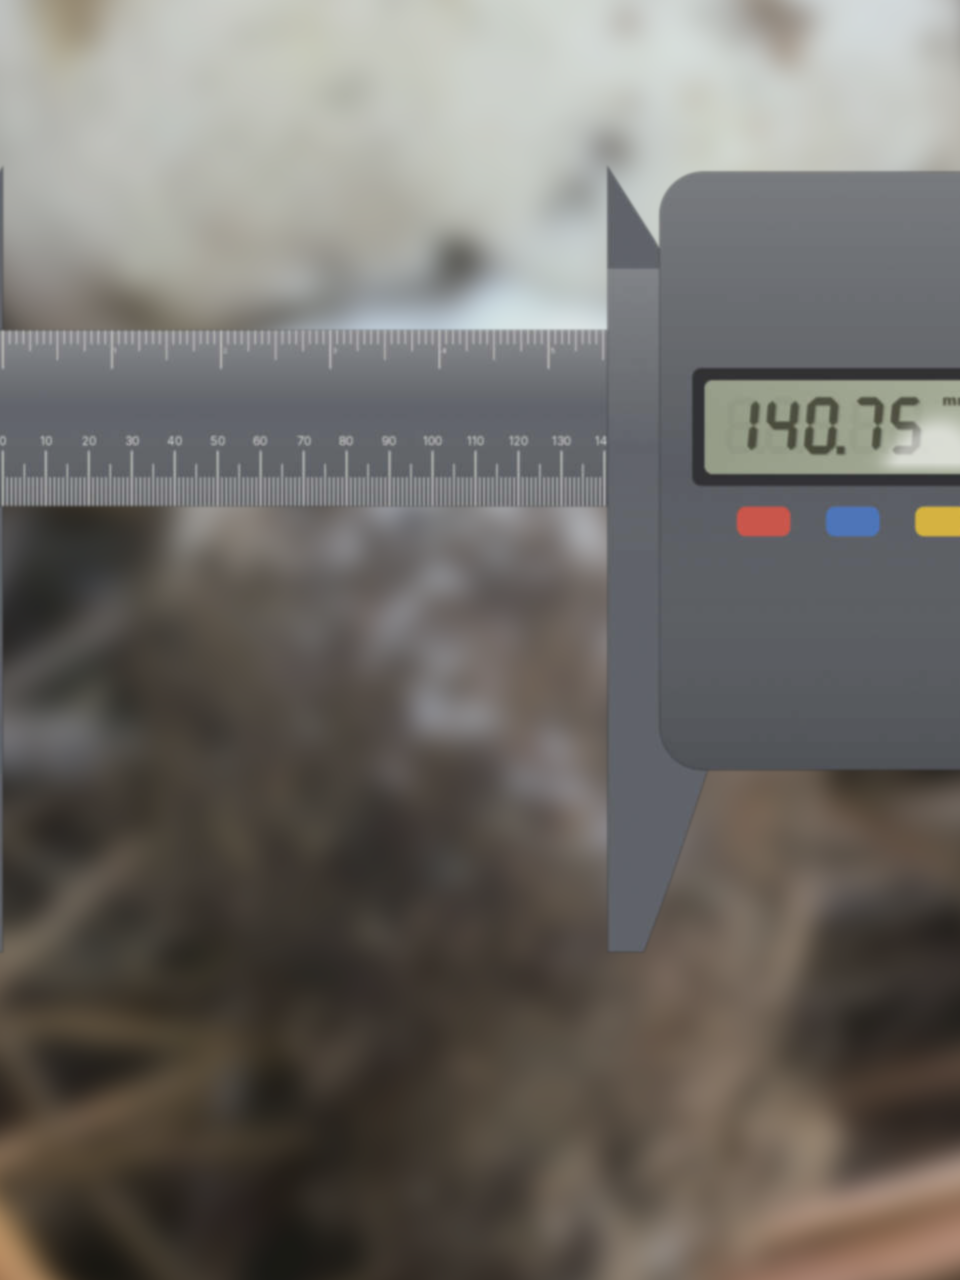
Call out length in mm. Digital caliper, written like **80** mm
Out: **140.75** mm
